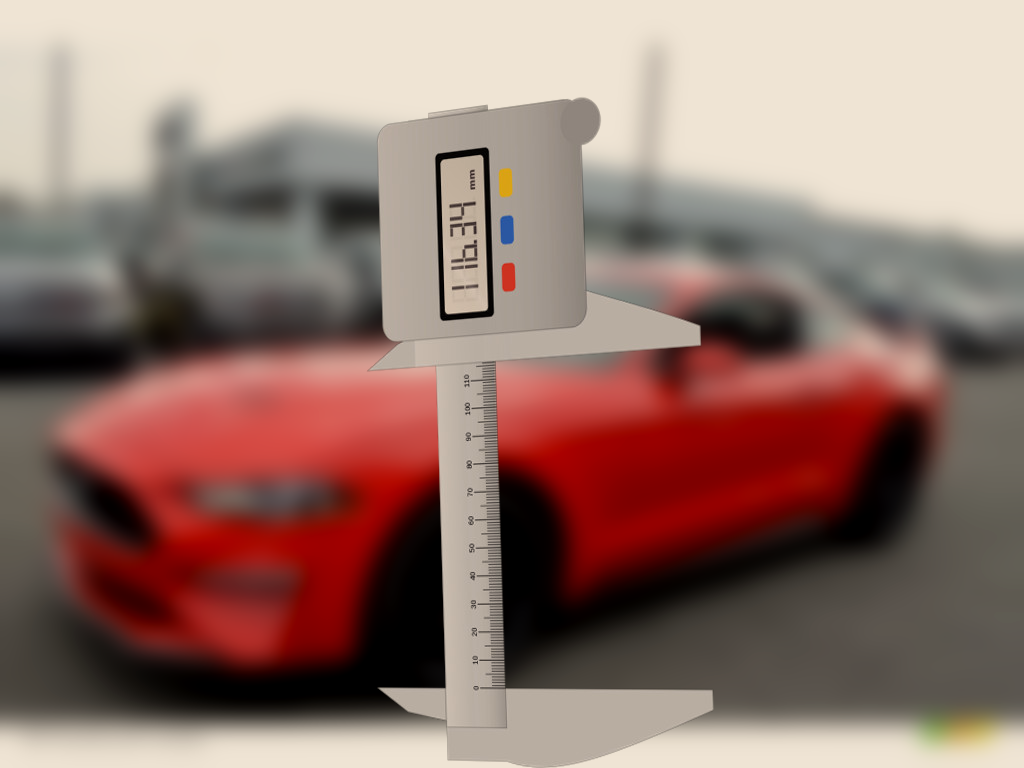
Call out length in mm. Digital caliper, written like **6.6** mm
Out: **116.34** mm
